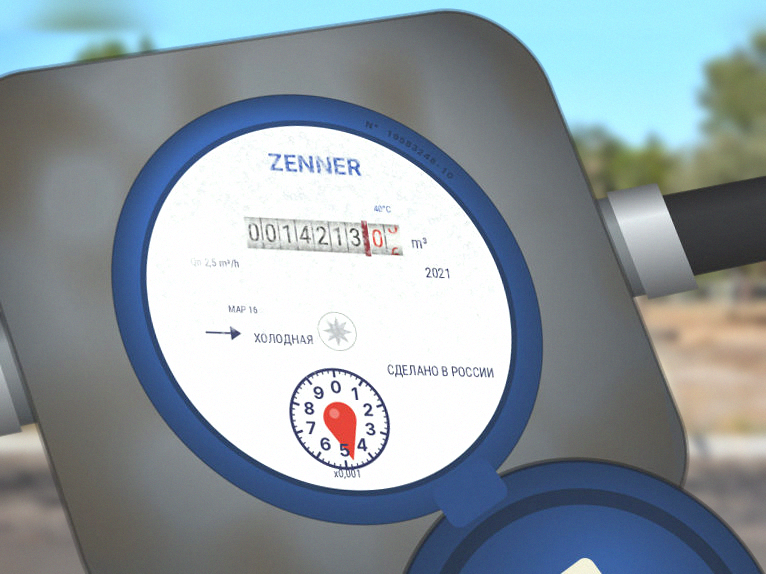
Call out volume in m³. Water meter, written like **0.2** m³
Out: **14213.054** m³
